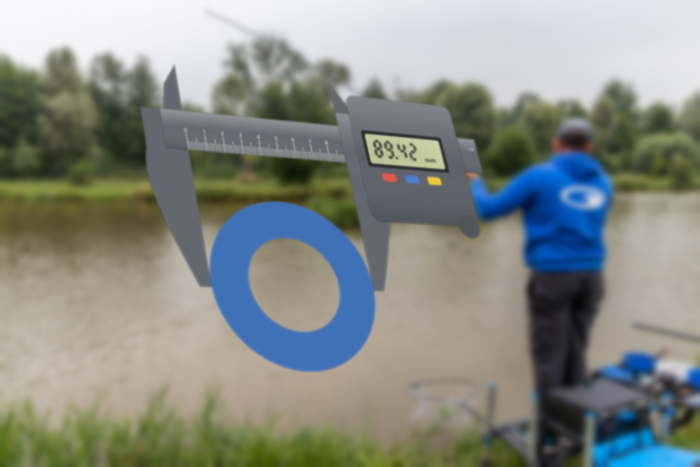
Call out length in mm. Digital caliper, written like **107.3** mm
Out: **89.42** mm
